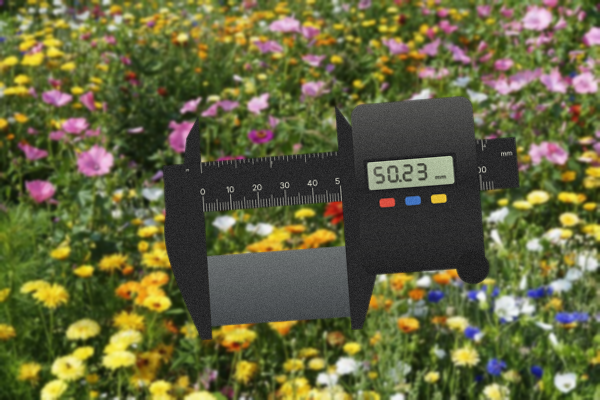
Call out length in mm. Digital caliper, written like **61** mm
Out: **50.23** mm
